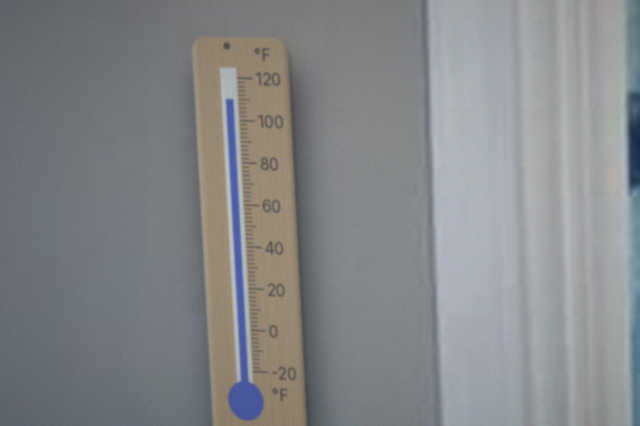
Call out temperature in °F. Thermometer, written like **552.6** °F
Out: **110** °F
